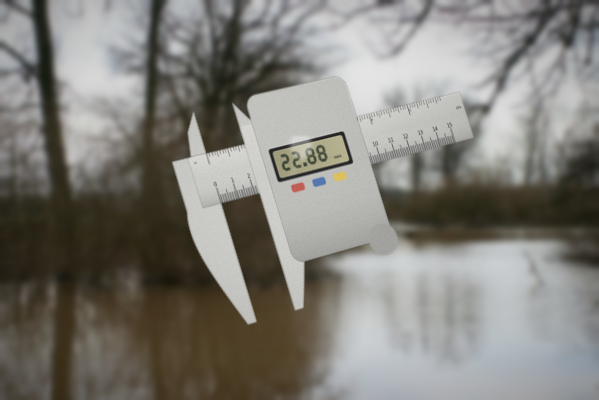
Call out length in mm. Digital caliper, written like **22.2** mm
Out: **22.88** mm
